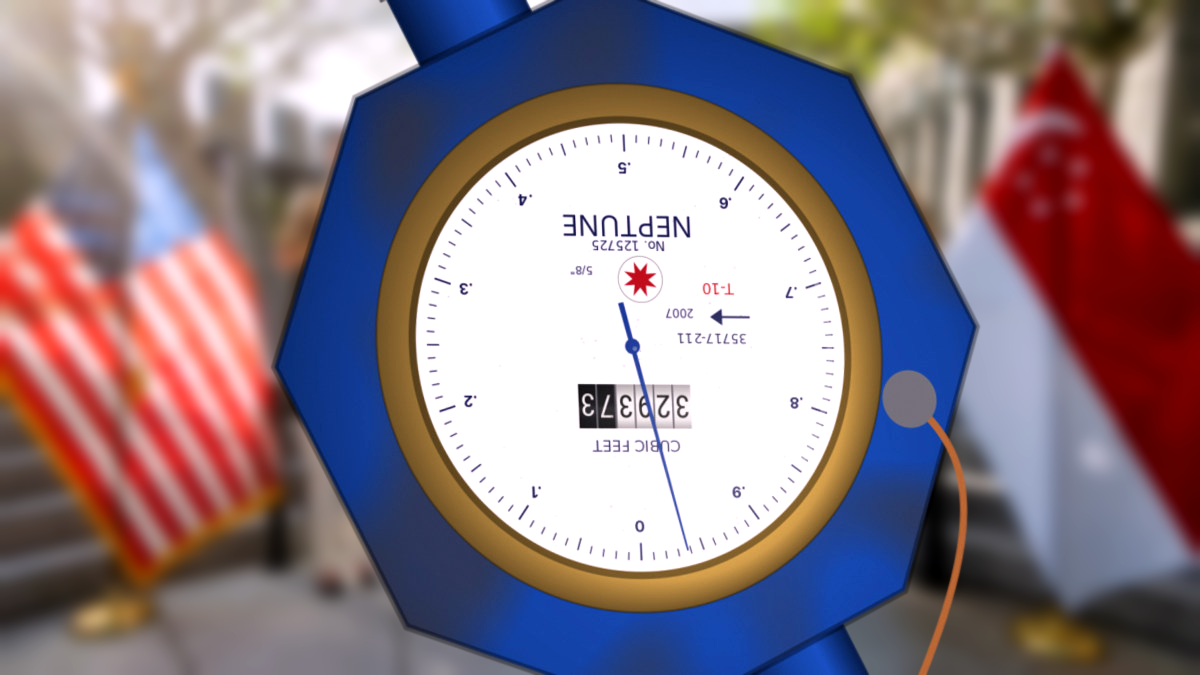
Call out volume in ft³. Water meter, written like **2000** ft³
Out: **329372.96** ft³
